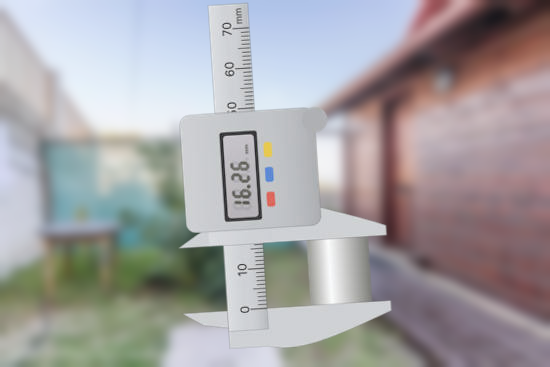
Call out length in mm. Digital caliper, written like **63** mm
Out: **16.26** mm
